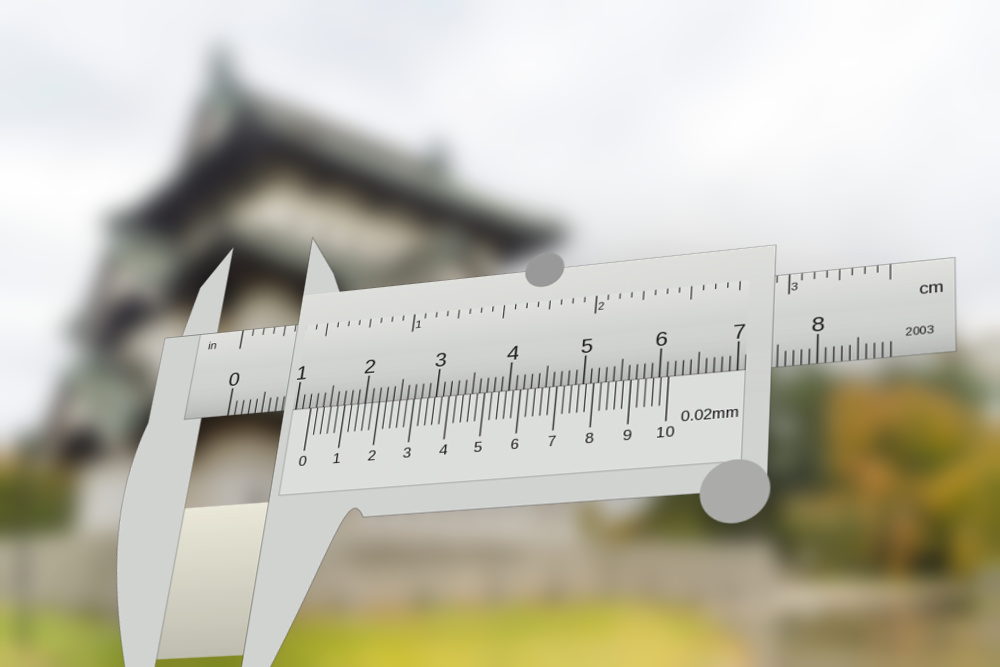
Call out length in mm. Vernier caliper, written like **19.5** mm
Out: **12.2** mm
